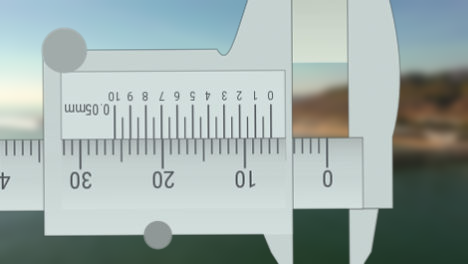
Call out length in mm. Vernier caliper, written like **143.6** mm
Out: **6.8** mm
